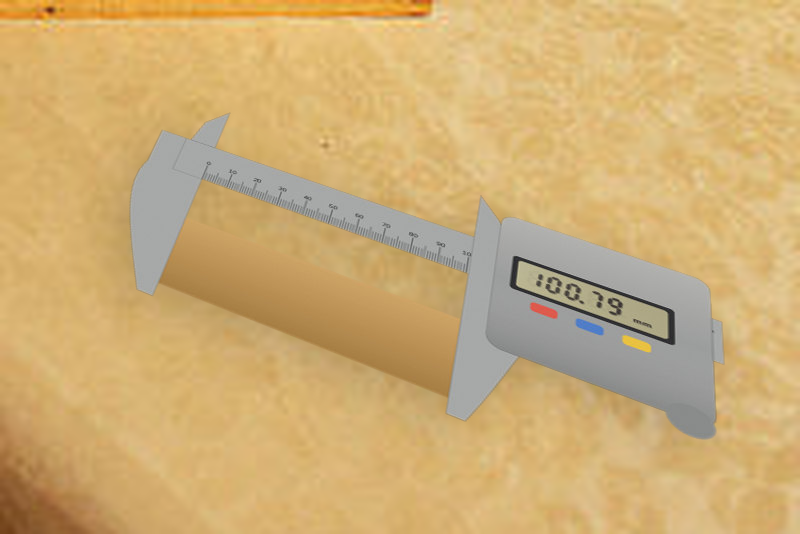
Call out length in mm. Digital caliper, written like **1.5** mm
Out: **100.79** mm
